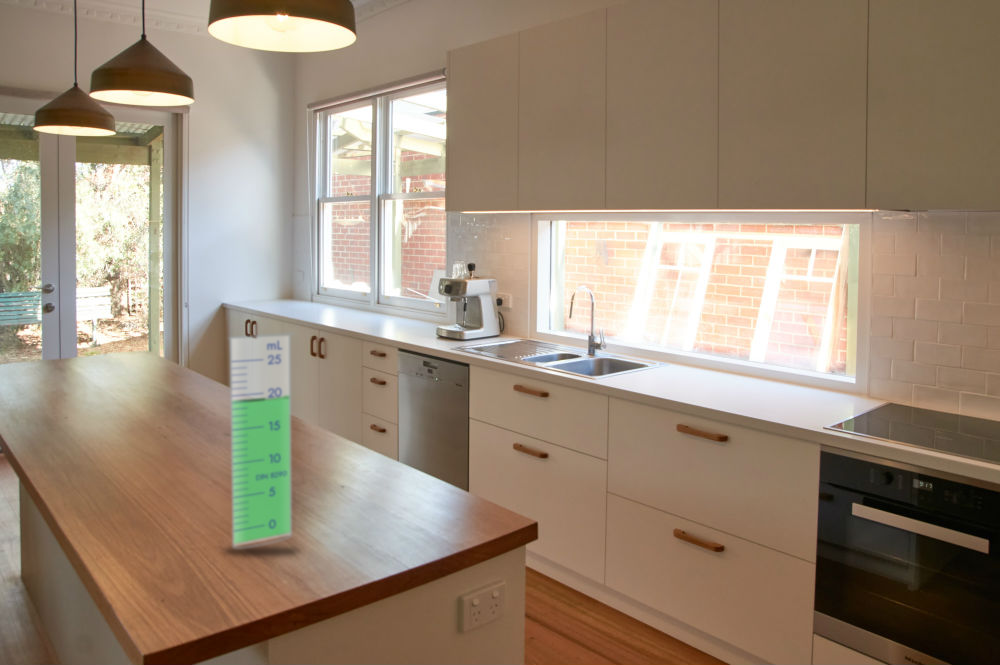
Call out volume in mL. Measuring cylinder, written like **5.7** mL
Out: **19** mL
